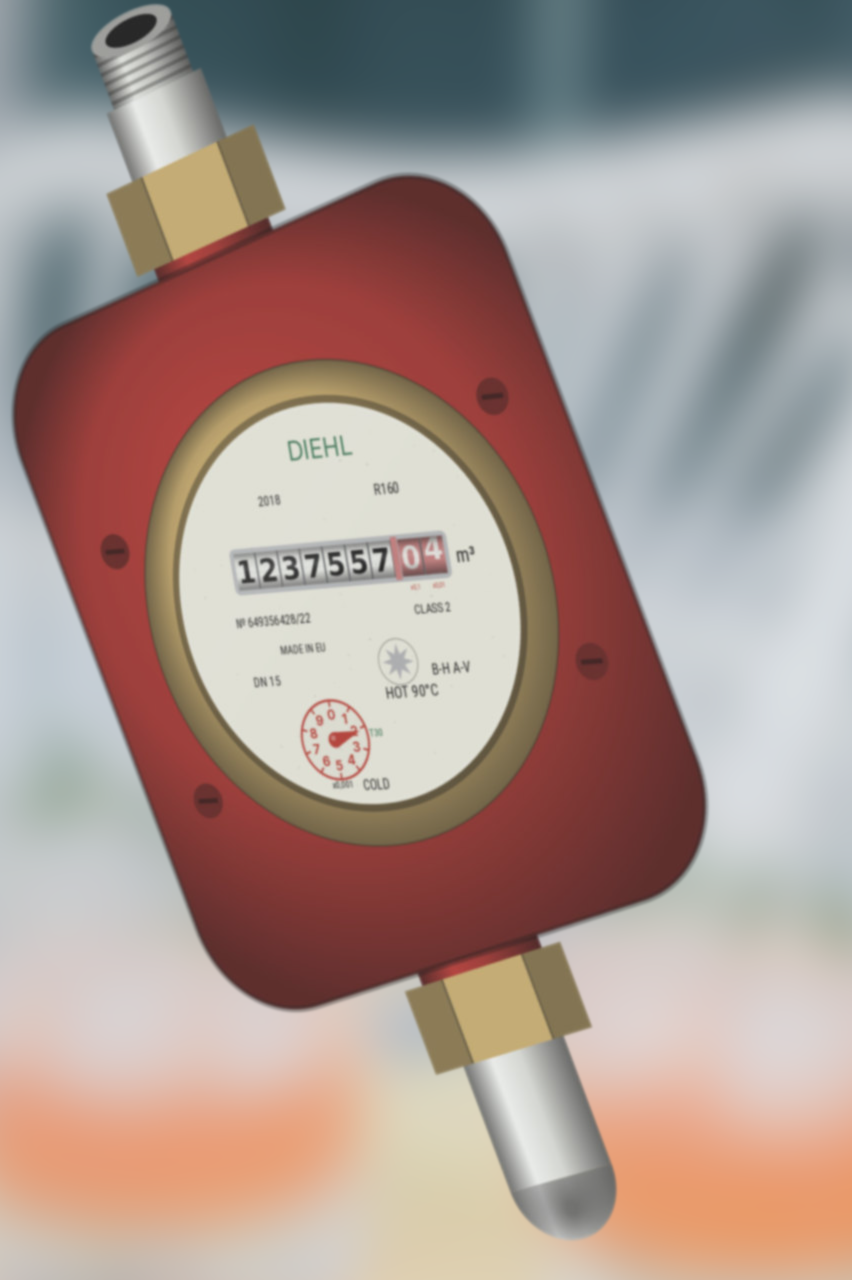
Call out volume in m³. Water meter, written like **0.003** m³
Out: **1237557.042** m³
